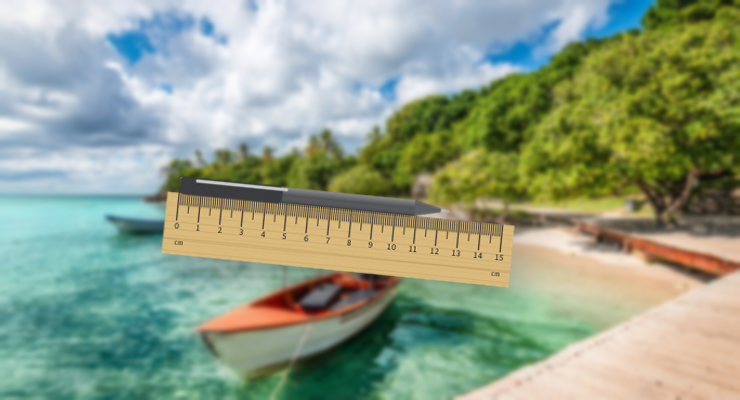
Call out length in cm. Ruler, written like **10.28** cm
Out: **12.5** cm
